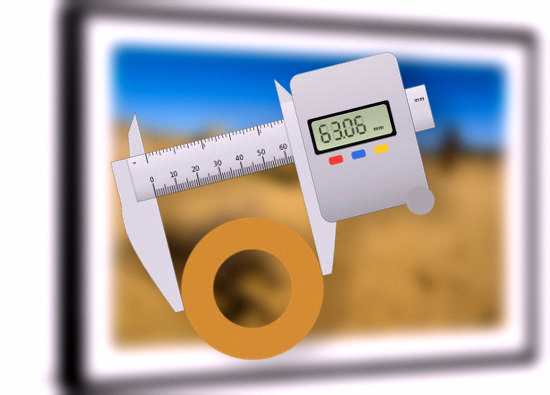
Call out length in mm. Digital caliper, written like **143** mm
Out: **63.06** mm
